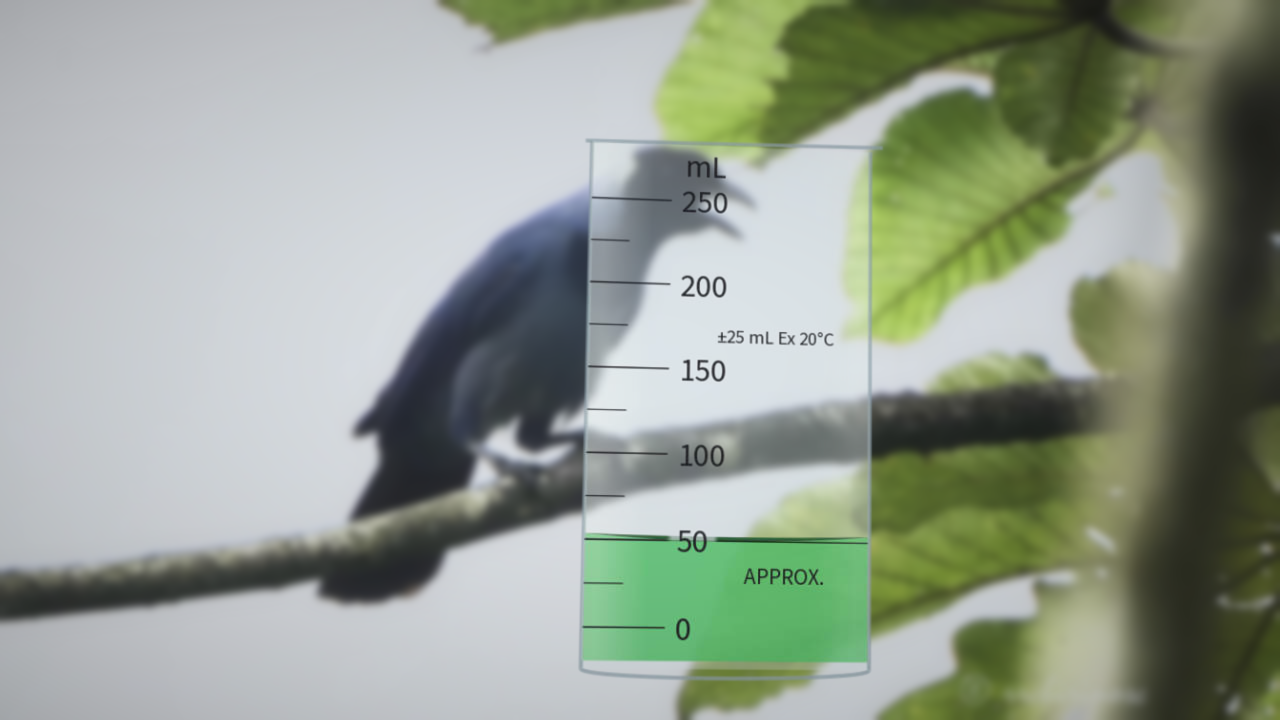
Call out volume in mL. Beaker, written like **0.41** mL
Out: **50** mL
